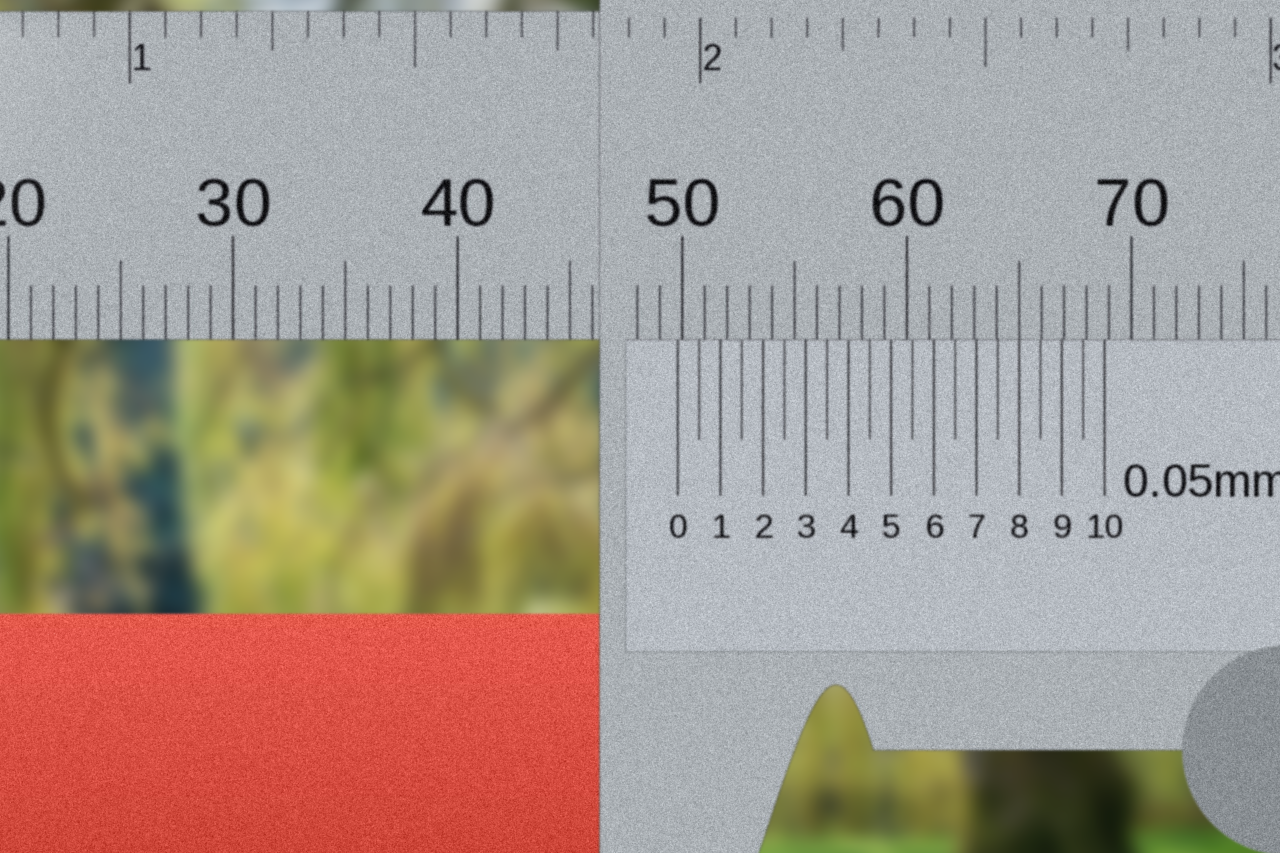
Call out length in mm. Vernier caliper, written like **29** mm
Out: **49.8** mm
